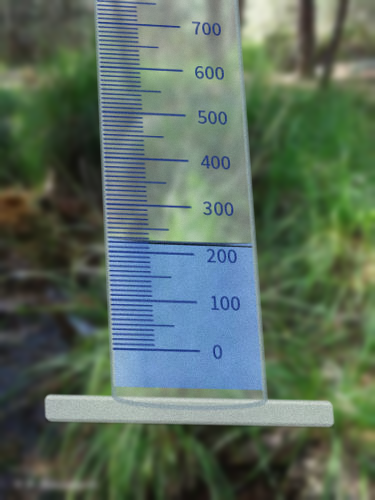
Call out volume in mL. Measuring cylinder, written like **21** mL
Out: **220** mL
